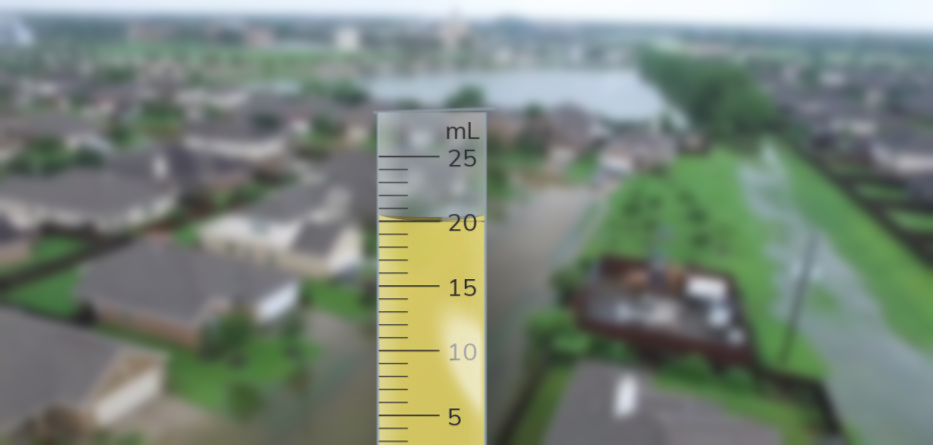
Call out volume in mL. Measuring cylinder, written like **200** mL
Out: **20** mL
